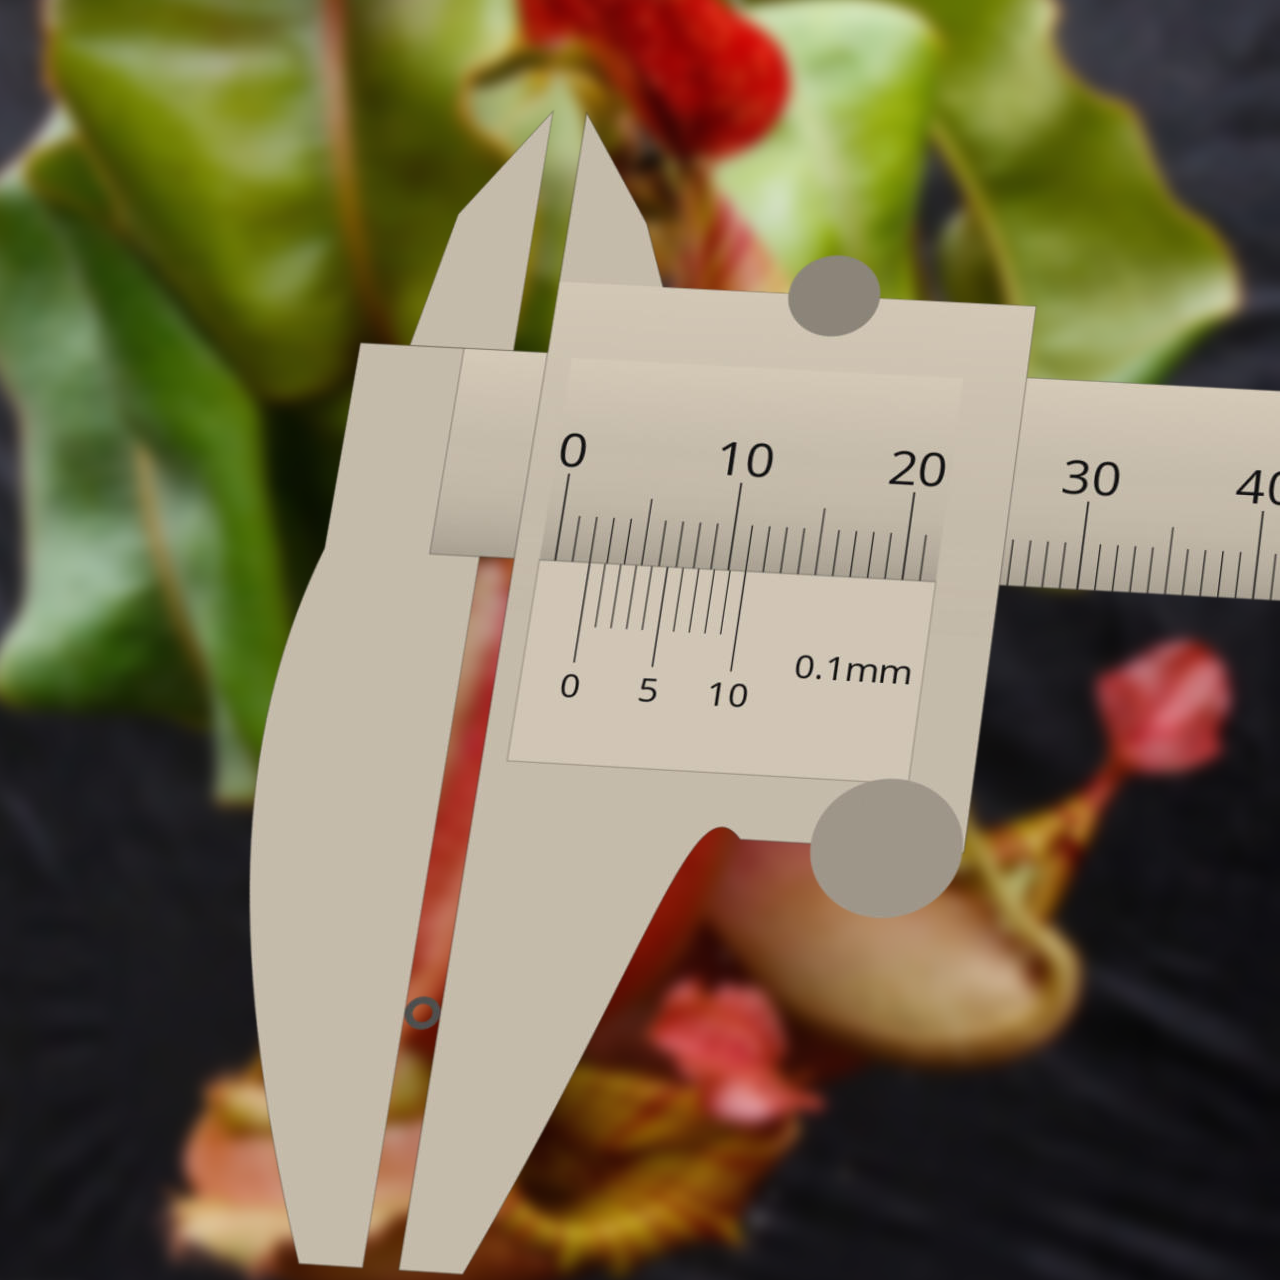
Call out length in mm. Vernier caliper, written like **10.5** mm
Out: **2.0** mm
